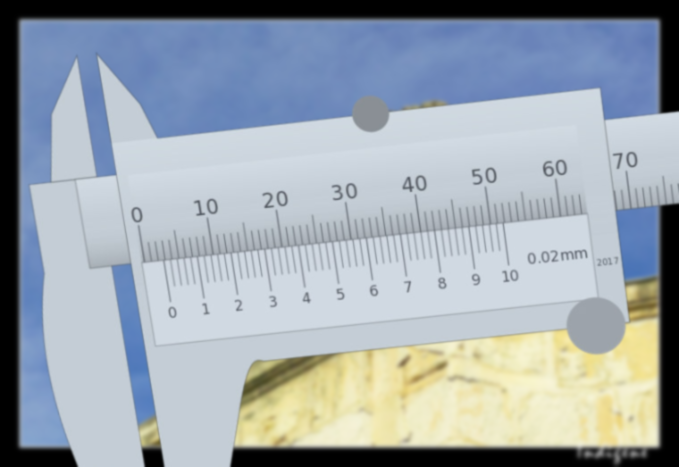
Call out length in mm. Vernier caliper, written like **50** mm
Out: **2.8** mm
